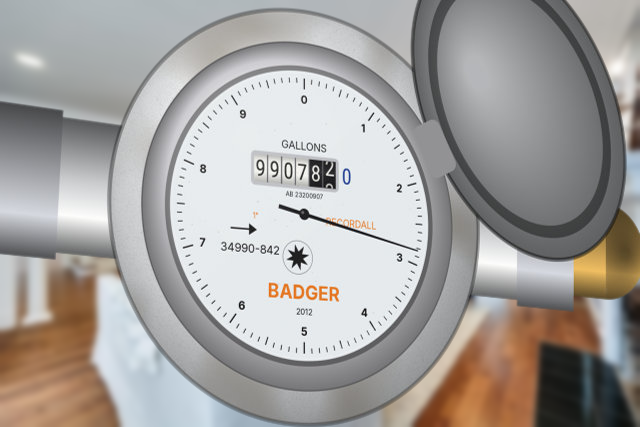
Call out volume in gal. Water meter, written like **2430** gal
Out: **9907822.8** gal
